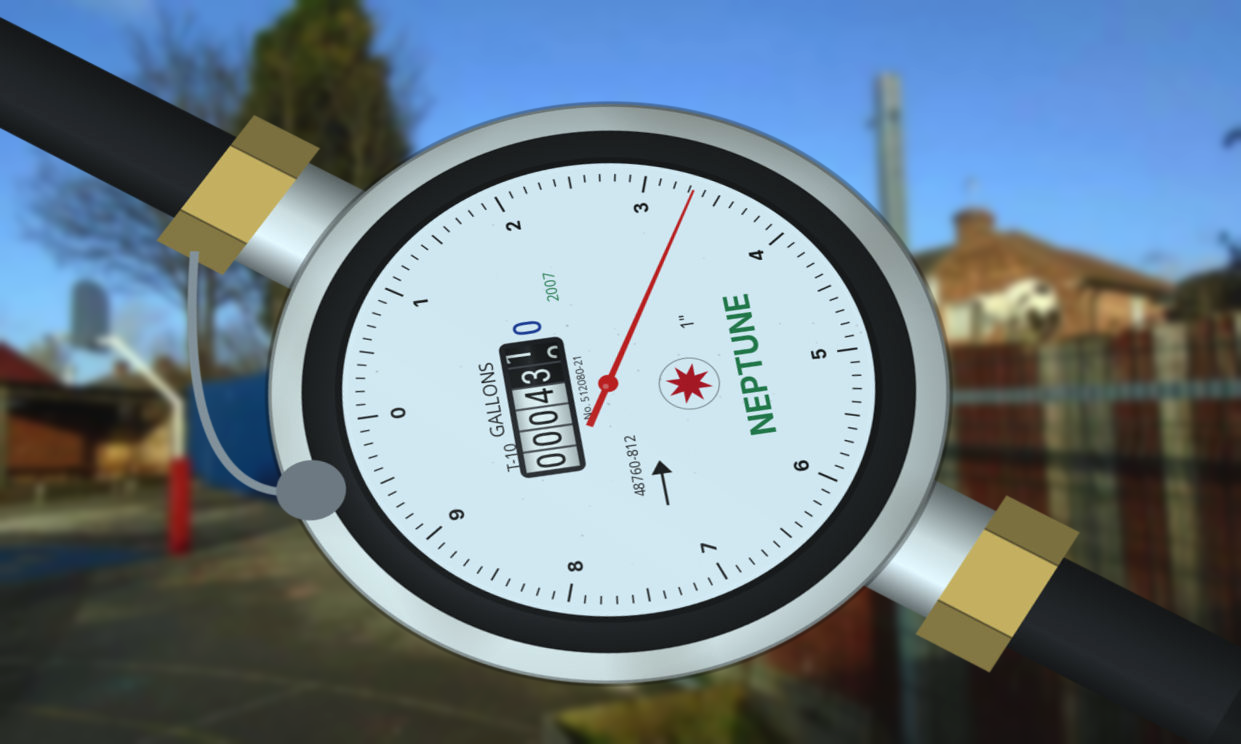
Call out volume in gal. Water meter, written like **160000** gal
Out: **4313.3** gal
